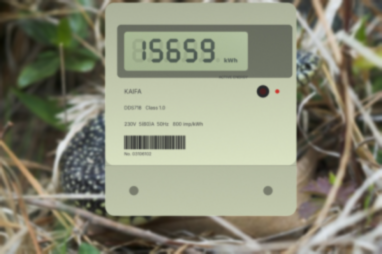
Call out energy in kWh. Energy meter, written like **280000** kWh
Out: **15659** kWh
